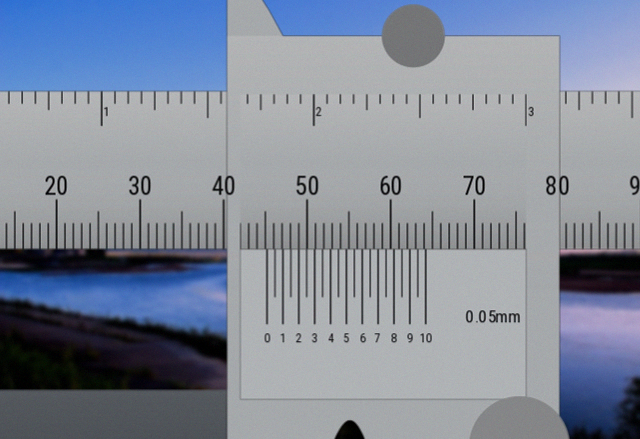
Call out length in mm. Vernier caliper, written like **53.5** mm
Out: **45.2** mm
